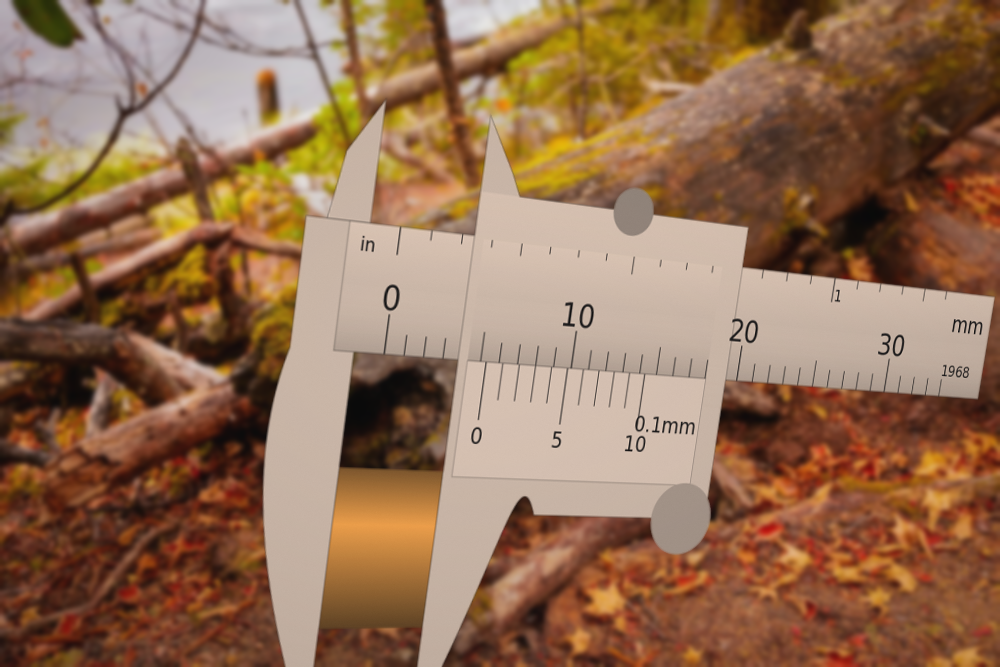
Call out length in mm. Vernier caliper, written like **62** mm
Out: **5.3** mm
